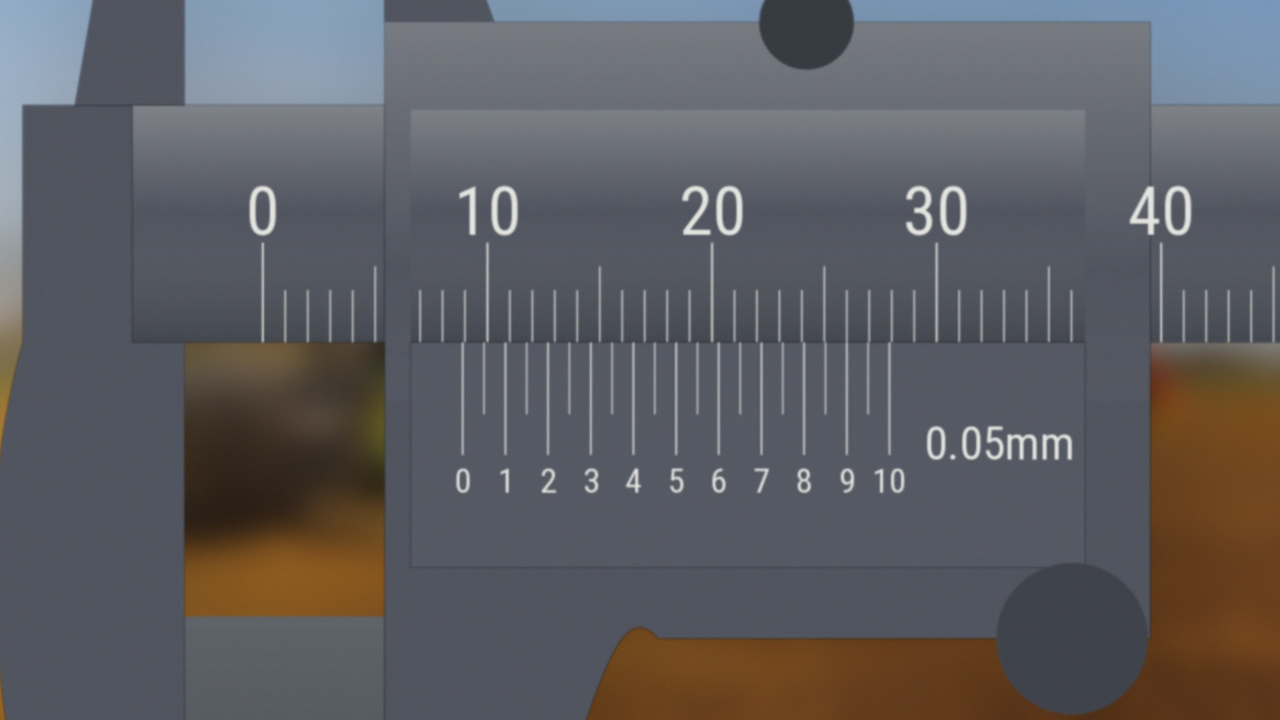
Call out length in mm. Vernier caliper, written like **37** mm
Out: **8.9** mm
